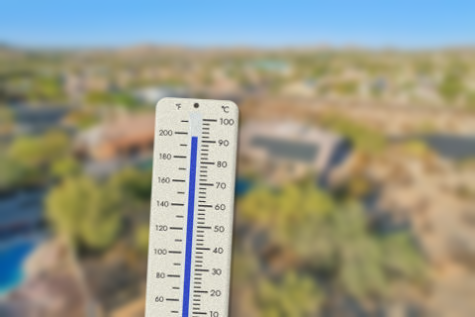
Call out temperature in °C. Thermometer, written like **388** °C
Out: **92** °C
